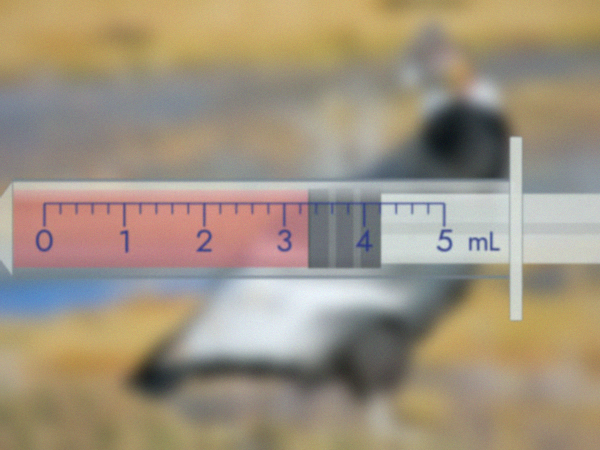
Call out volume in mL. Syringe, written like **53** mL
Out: **3.3** mL
